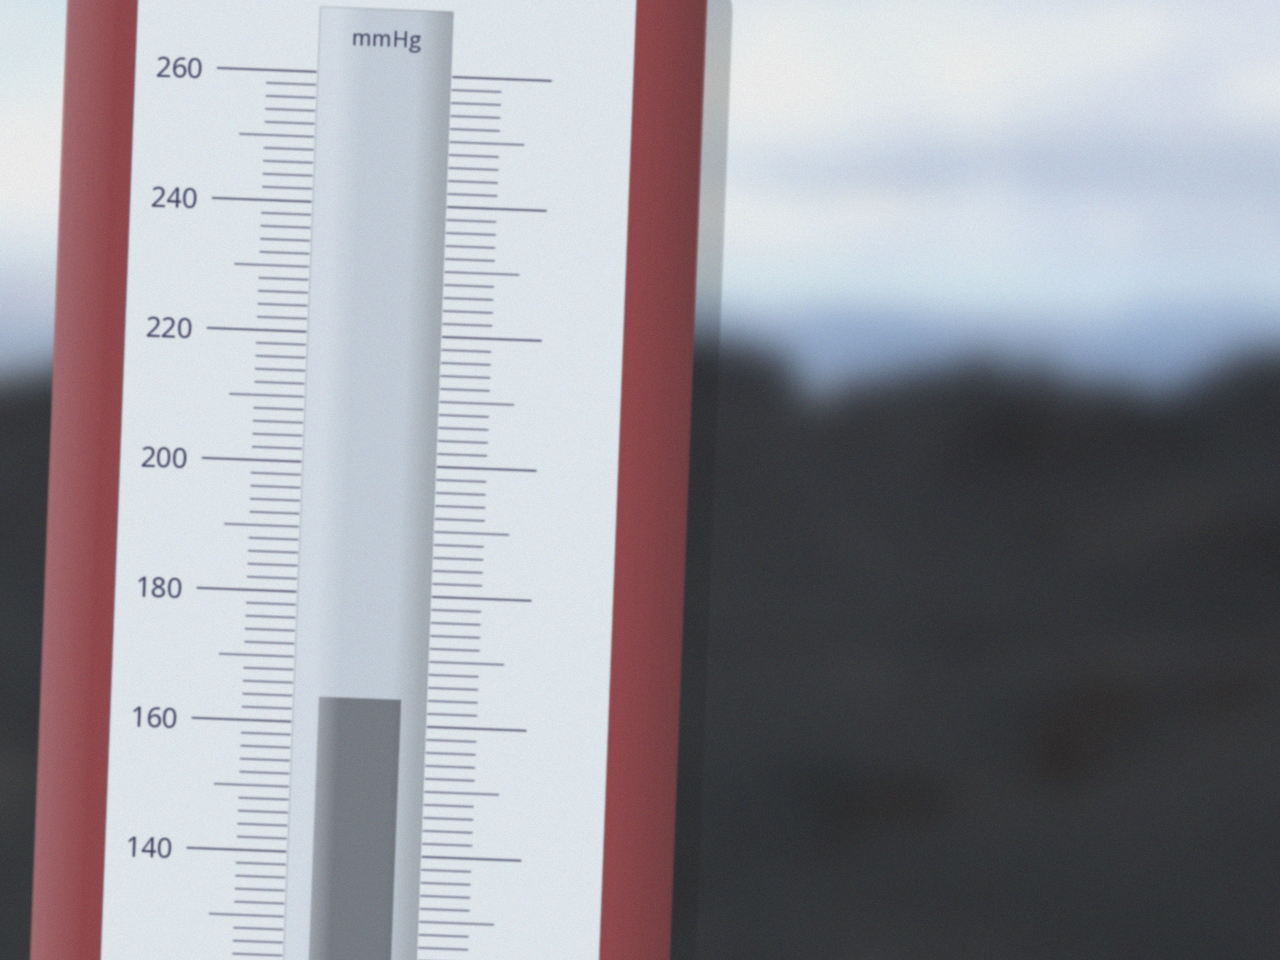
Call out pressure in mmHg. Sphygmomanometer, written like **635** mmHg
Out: **164** mmHg
